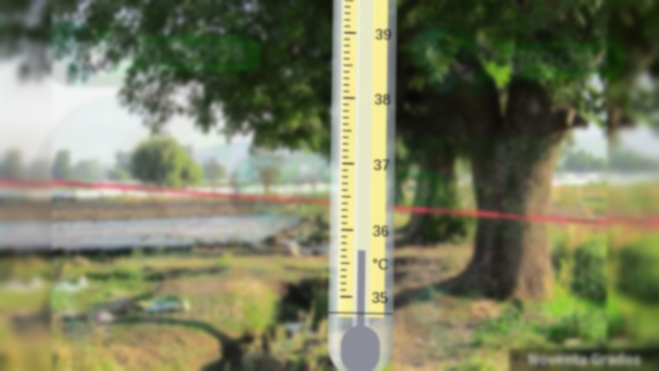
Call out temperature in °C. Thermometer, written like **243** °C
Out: **35.7** °C
